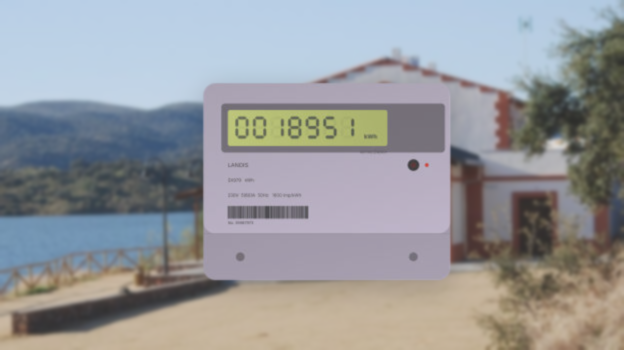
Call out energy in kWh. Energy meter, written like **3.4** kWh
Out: **18951** kWh
